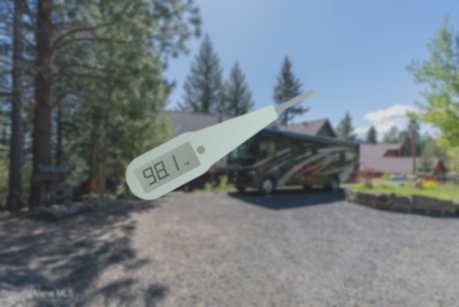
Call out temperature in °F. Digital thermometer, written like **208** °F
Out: **98.1** °F
